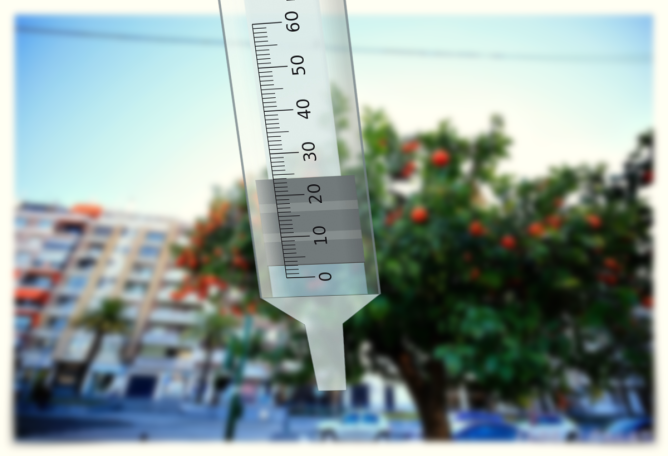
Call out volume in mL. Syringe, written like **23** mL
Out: **3** mL
